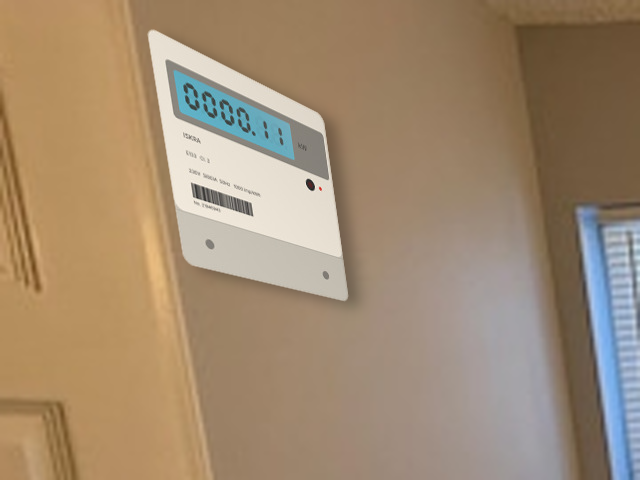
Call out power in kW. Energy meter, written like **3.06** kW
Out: **0.11** kW
